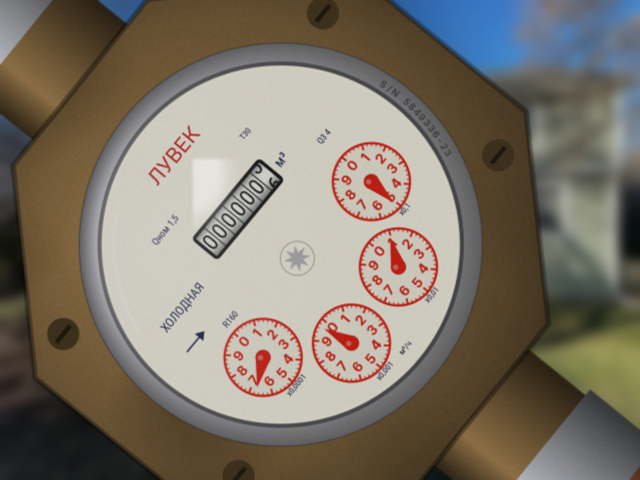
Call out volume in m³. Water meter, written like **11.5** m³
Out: **5.5096** m³
